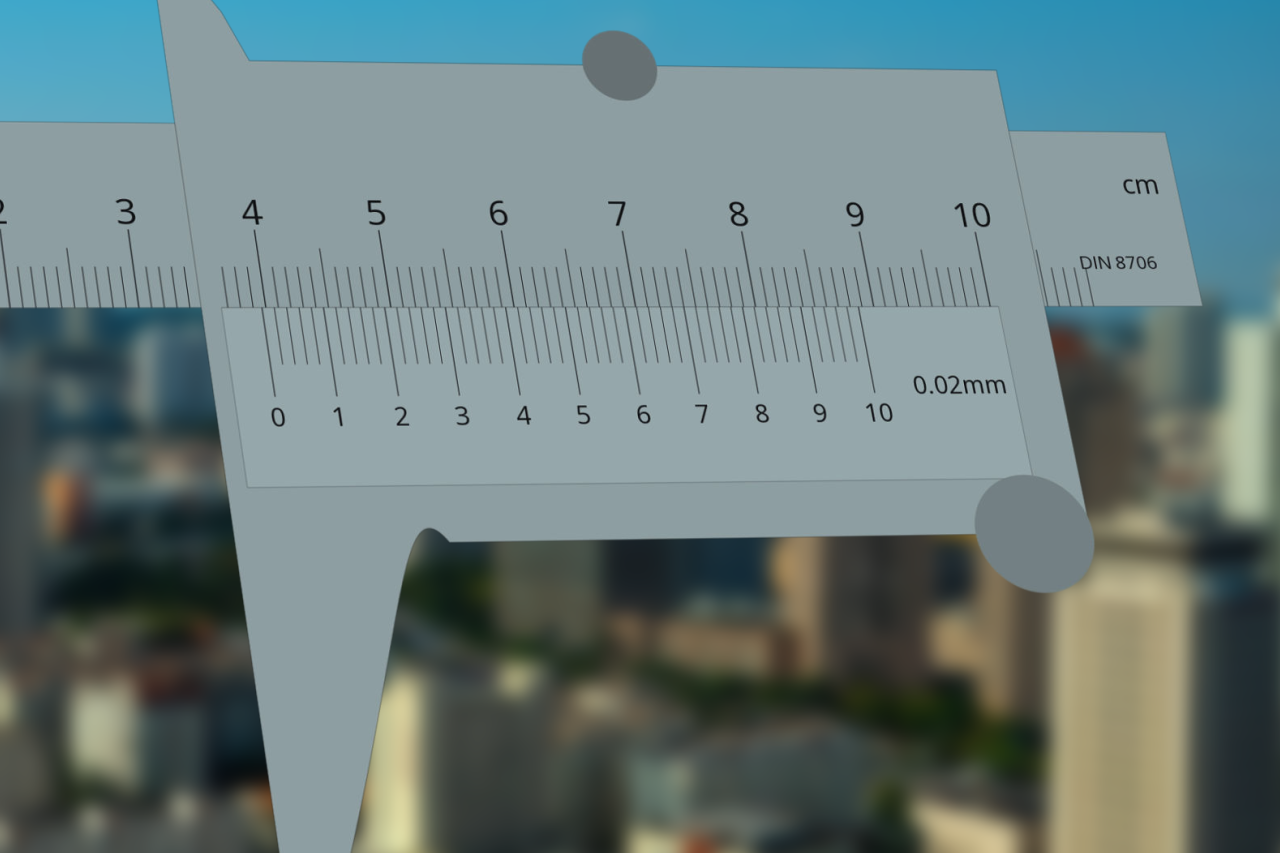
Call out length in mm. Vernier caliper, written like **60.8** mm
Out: **39.7** mm
